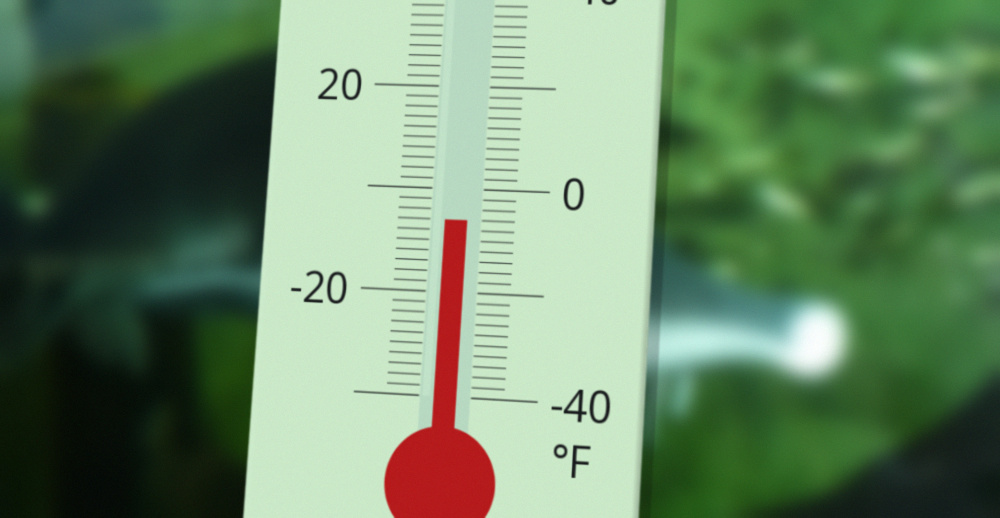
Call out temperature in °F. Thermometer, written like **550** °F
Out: **-6** °F
